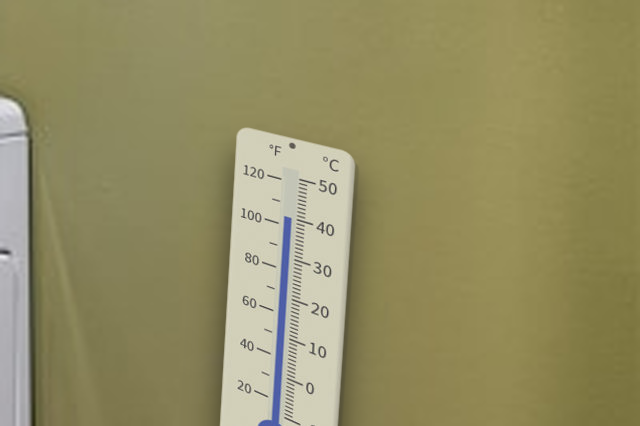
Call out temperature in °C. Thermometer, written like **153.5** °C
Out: **40** °C
